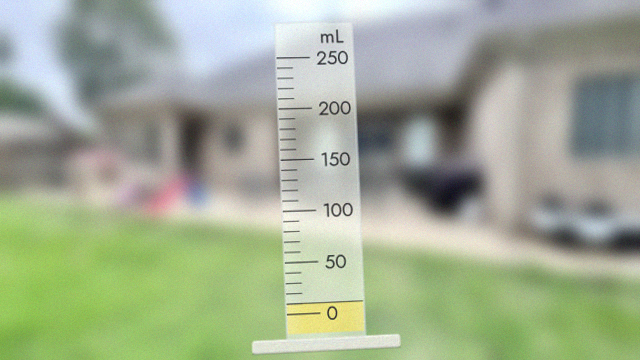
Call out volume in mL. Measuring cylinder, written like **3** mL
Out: **10** mL
